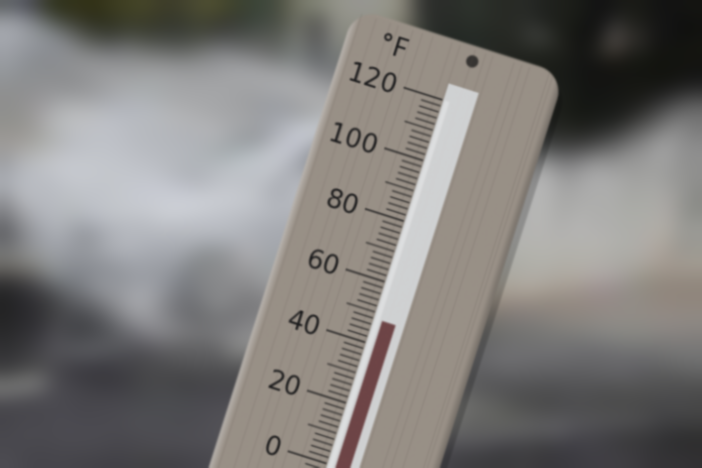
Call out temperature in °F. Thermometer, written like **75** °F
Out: **48** °F
